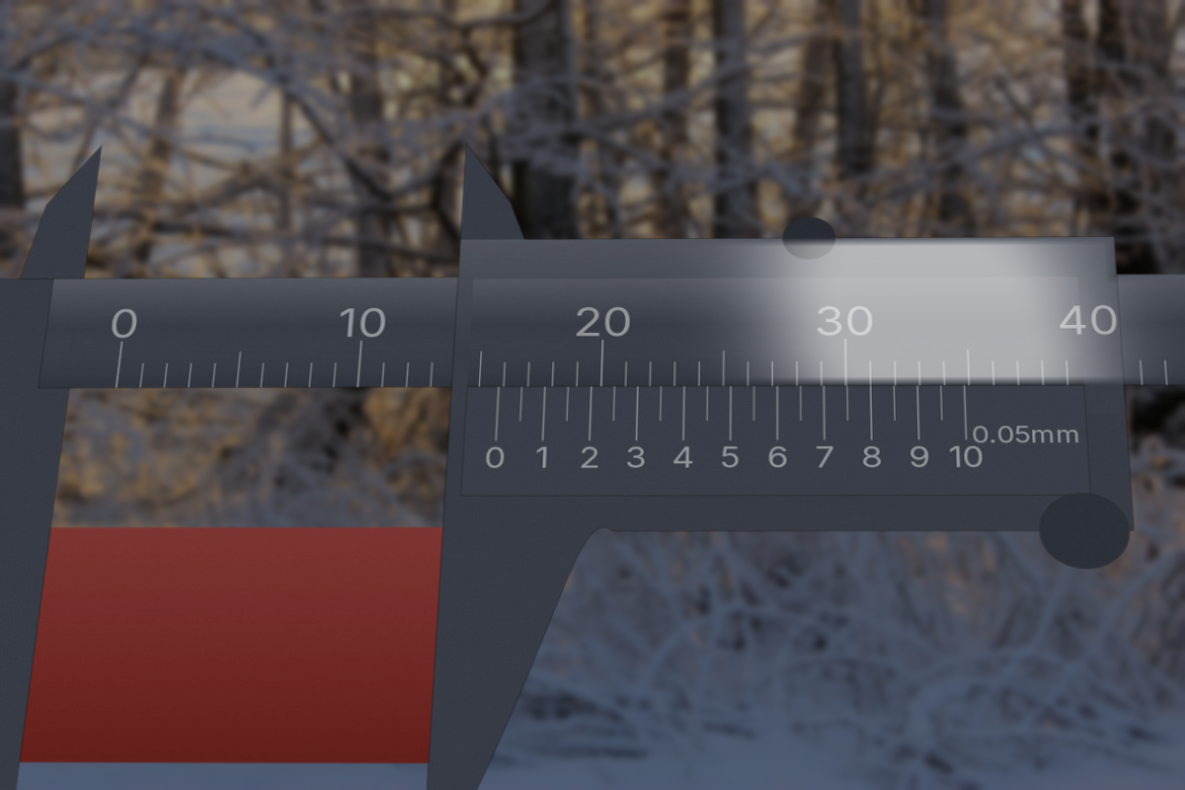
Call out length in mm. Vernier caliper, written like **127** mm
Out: **15.80** mm
